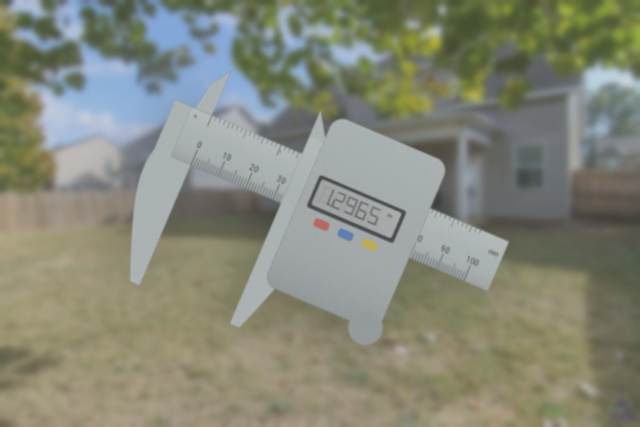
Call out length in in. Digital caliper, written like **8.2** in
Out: **1.2965** in
